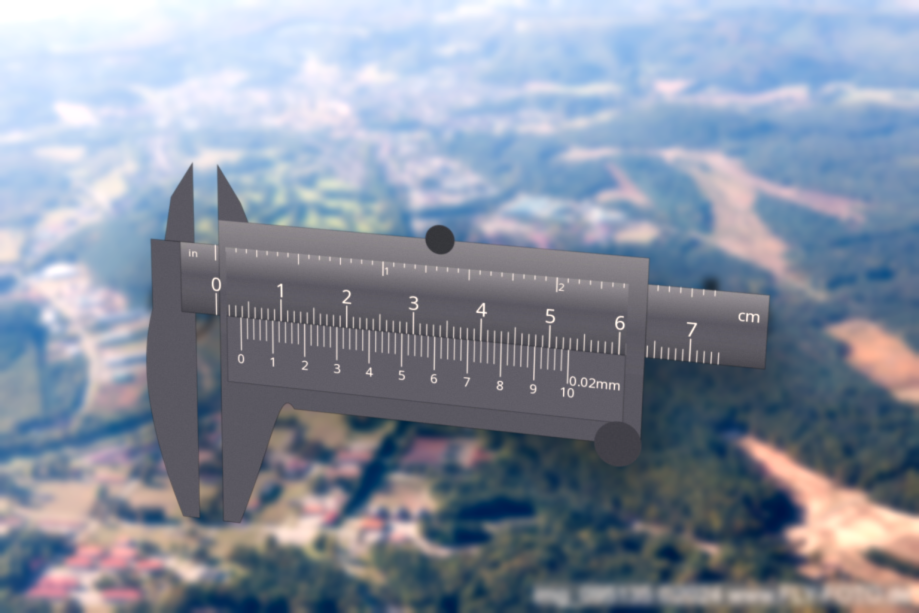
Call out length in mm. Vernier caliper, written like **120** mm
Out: **3.8** mm
